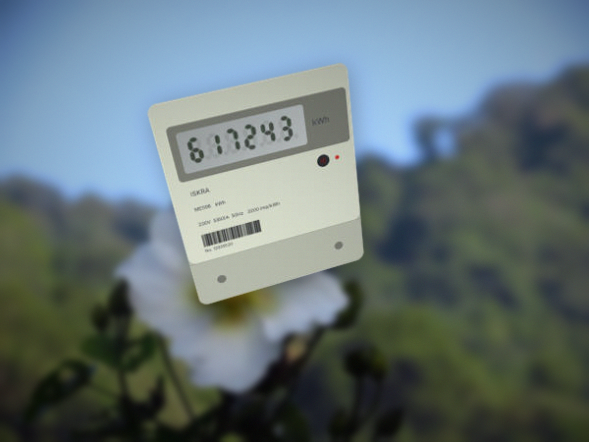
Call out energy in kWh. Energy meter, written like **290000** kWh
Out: **617243** kWh
